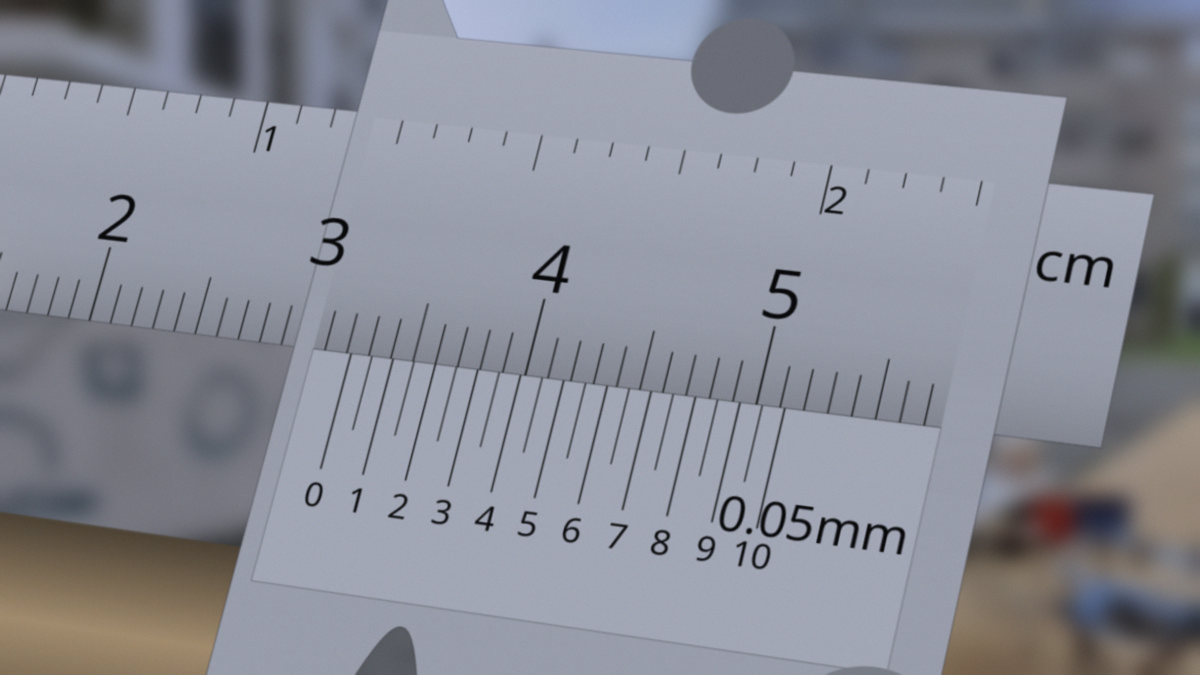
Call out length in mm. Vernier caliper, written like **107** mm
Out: **32.2** mm
